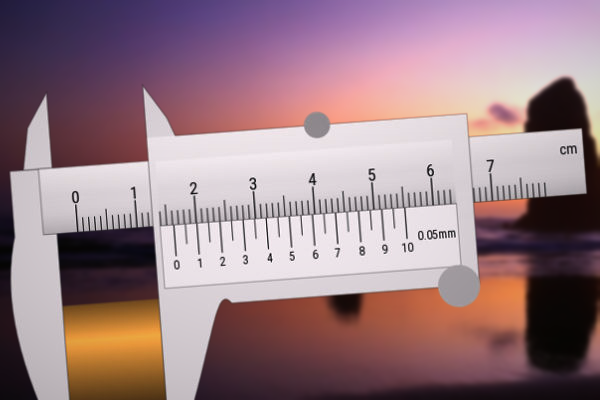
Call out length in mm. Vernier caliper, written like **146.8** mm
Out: **16.2** mm
